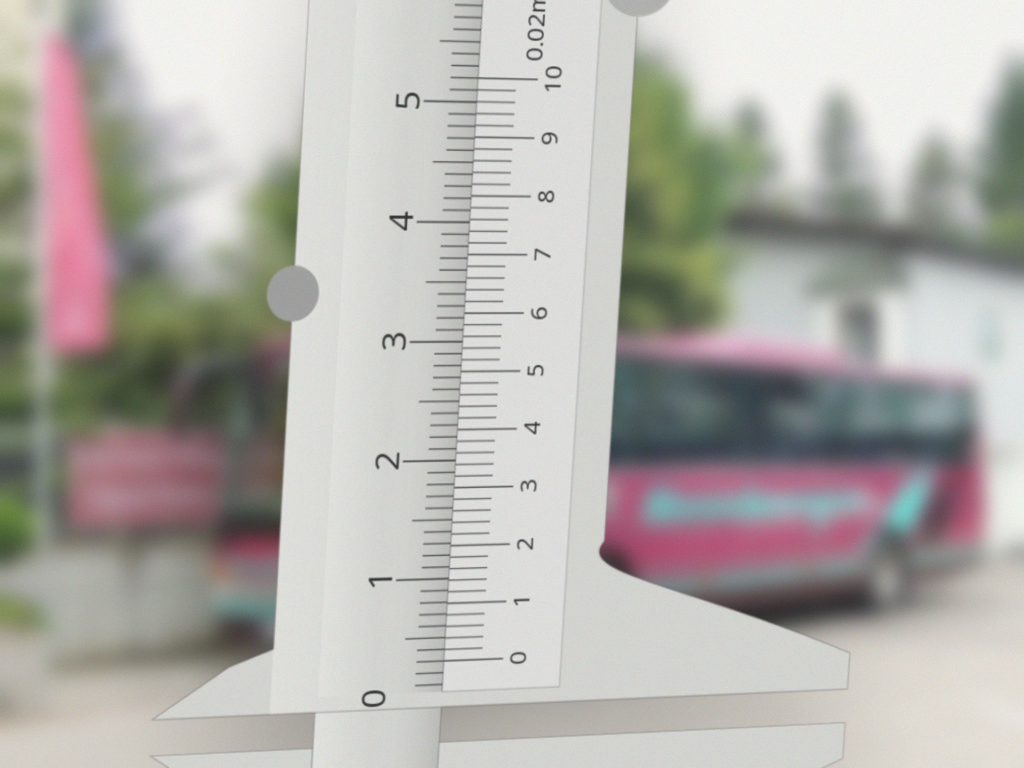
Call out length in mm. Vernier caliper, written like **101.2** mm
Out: **3.0** mm
